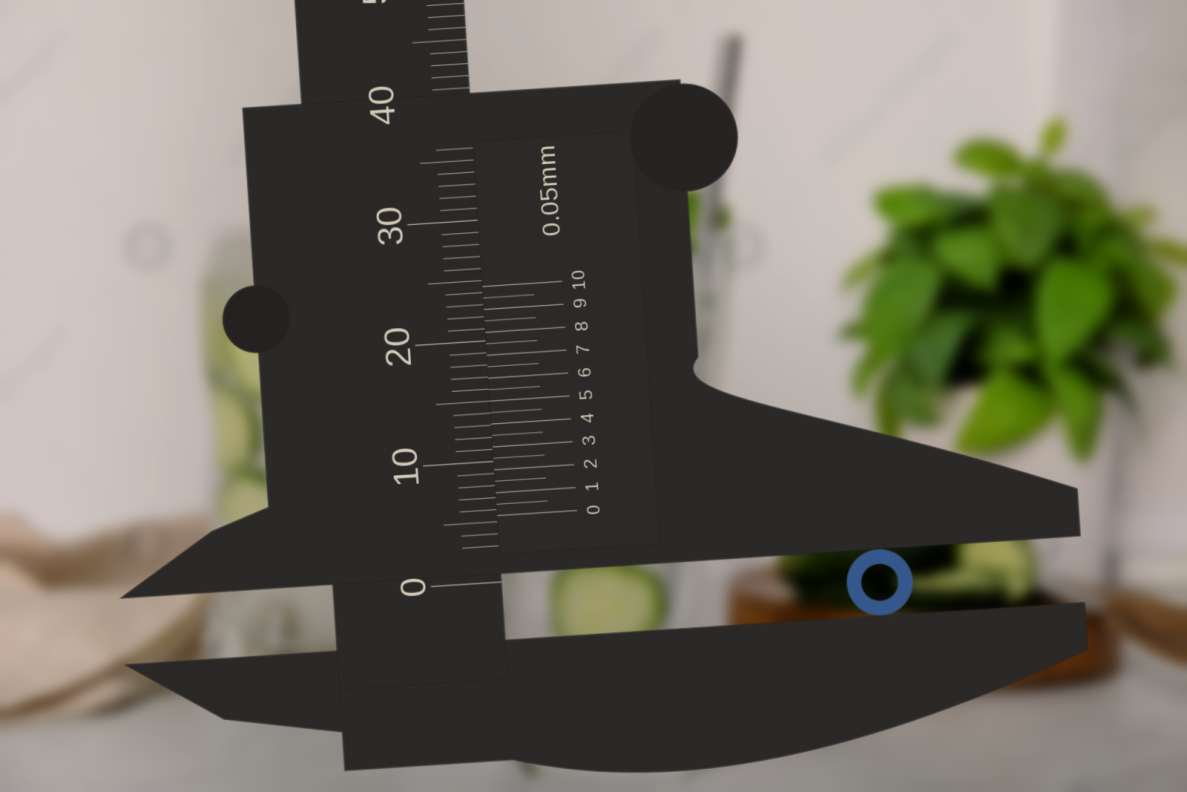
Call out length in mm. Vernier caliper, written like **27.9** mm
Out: **5.5** mm
